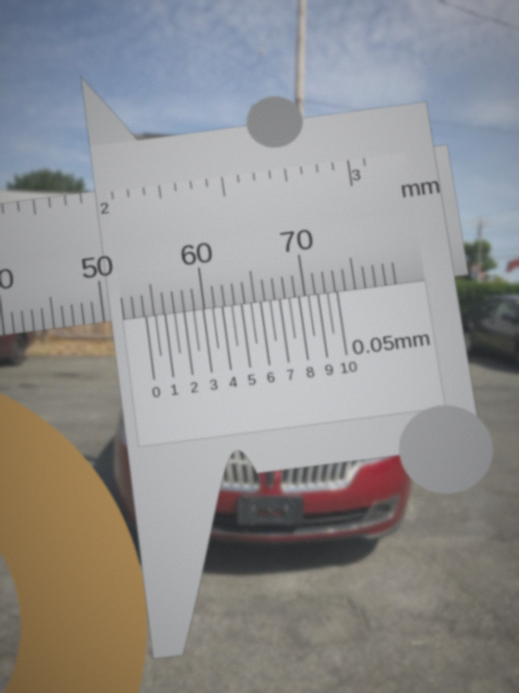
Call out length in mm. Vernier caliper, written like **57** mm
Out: **54.2** mm
